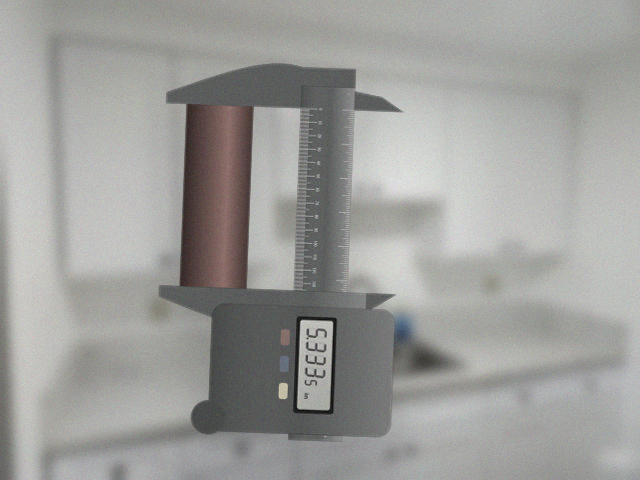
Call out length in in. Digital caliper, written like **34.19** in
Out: **5.3335** in
